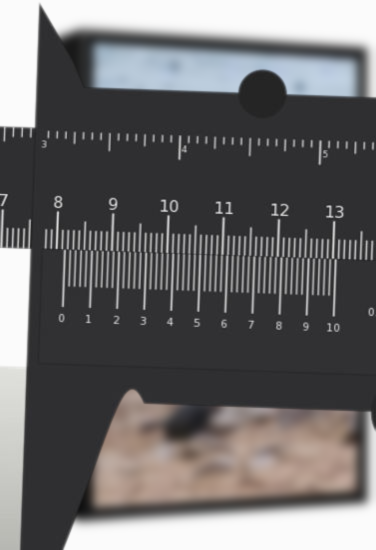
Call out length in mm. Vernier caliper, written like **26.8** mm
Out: **81.5** mm
